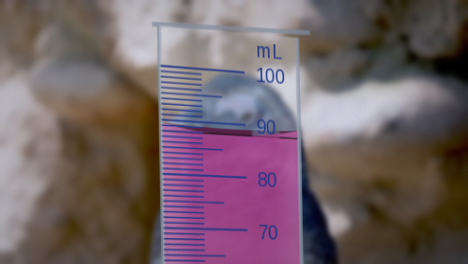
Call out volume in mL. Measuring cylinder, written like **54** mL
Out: **88** mL
